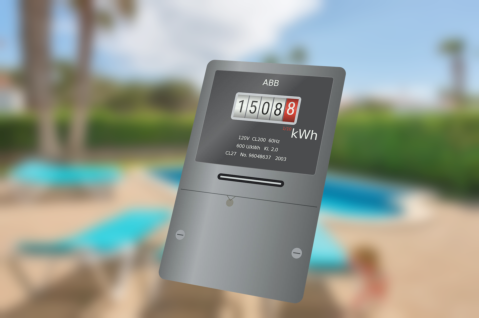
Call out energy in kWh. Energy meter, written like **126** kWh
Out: **1508.8** kWh
